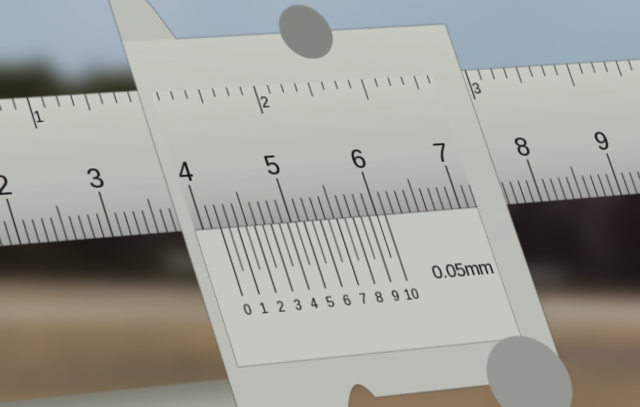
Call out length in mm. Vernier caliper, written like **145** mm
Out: **42.0** mm
